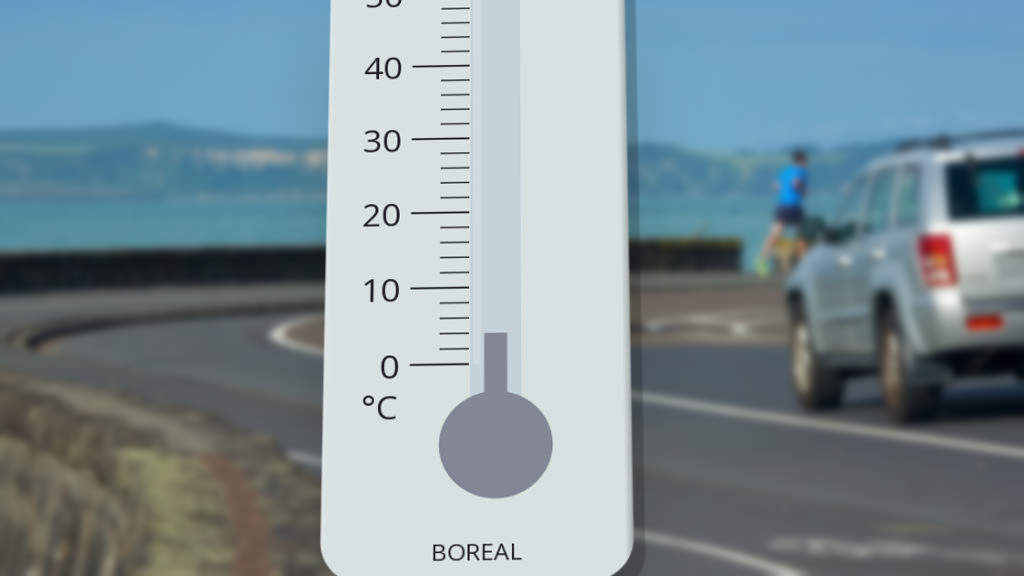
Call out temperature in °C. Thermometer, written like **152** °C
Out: **4** °C
